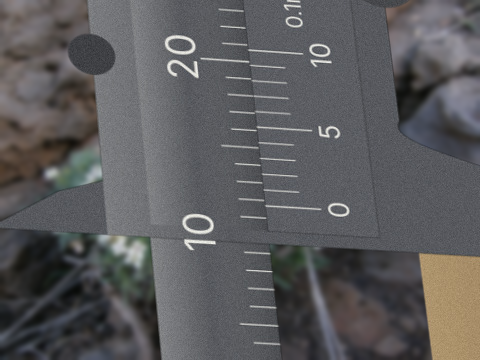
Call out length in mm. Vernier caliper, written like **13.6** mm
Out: **11.7** mm
